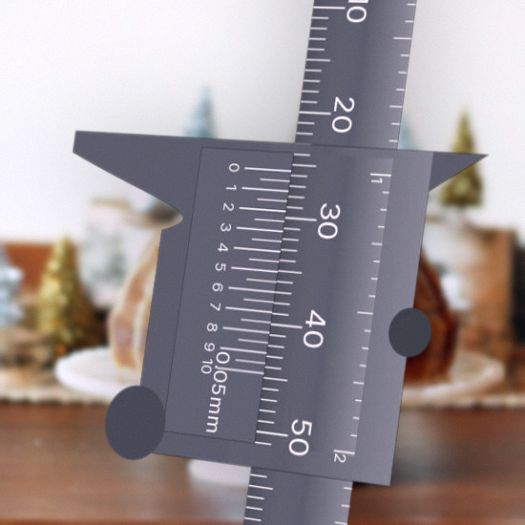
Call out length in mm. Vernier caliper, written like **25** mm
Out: **25.6** mm
